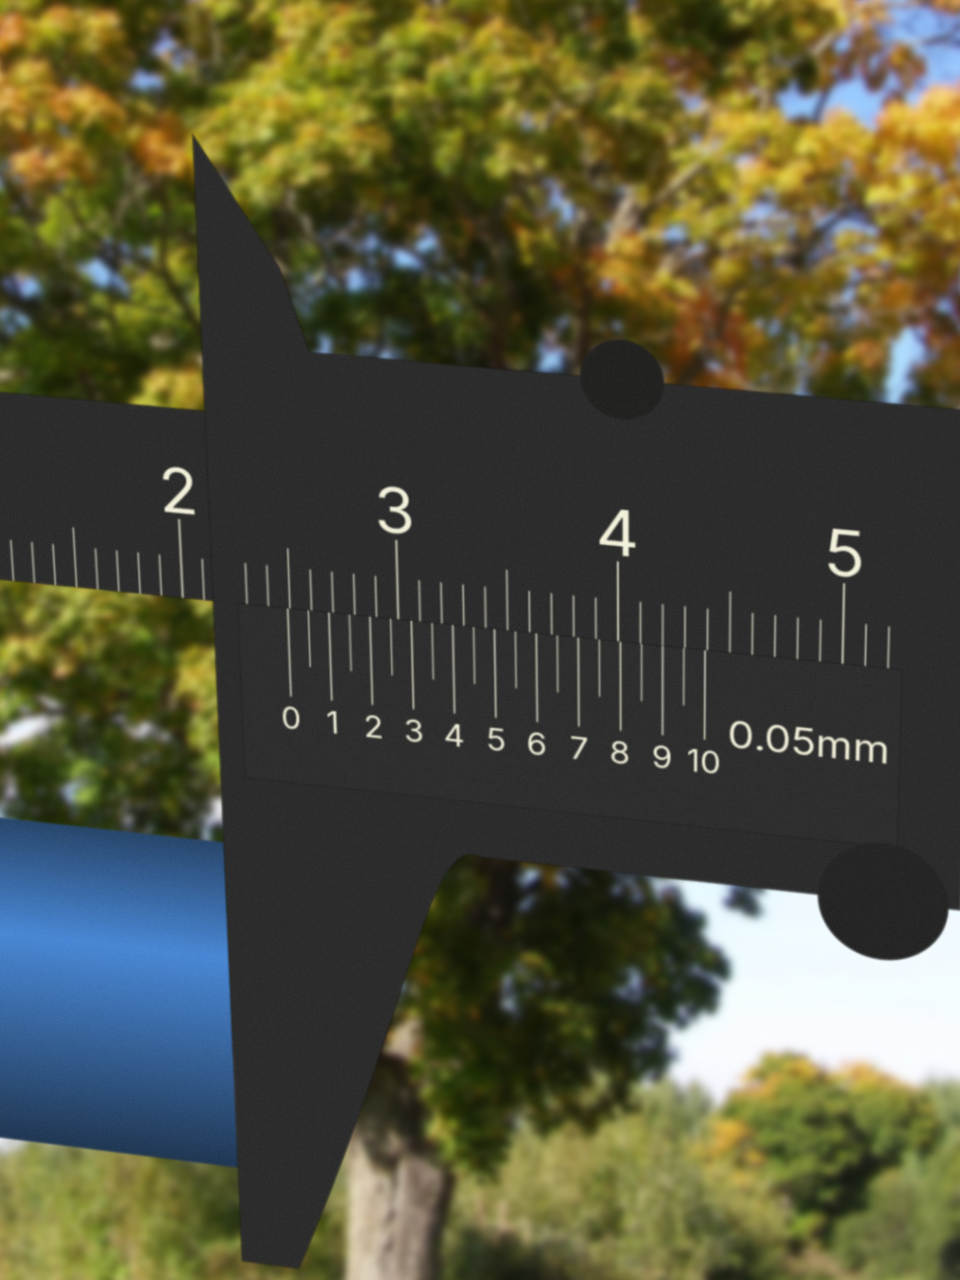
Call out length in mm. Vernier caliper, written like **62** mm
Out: **24.9** mm
